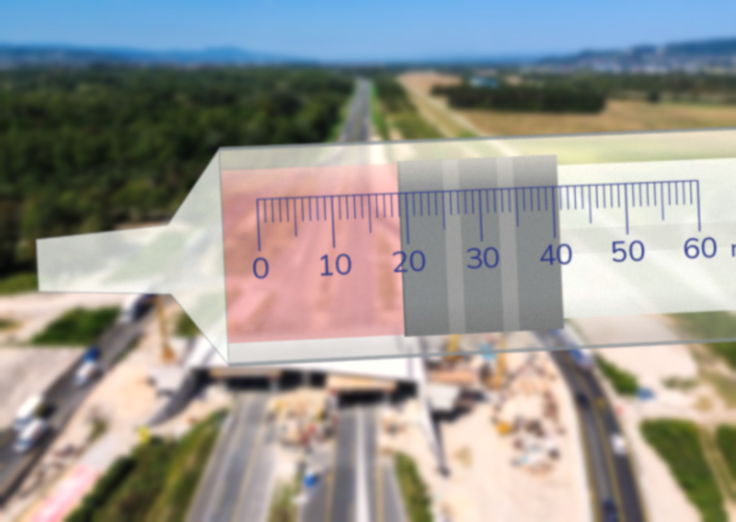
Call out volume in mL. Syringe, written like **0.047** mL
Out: **19** mL
